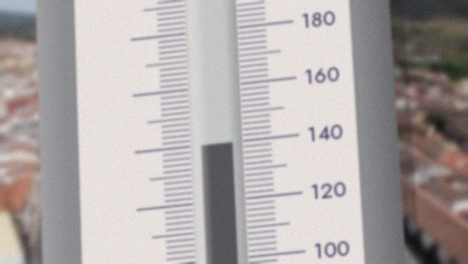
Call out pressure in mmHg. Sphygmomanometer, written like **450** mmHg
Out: **140** mmHg
